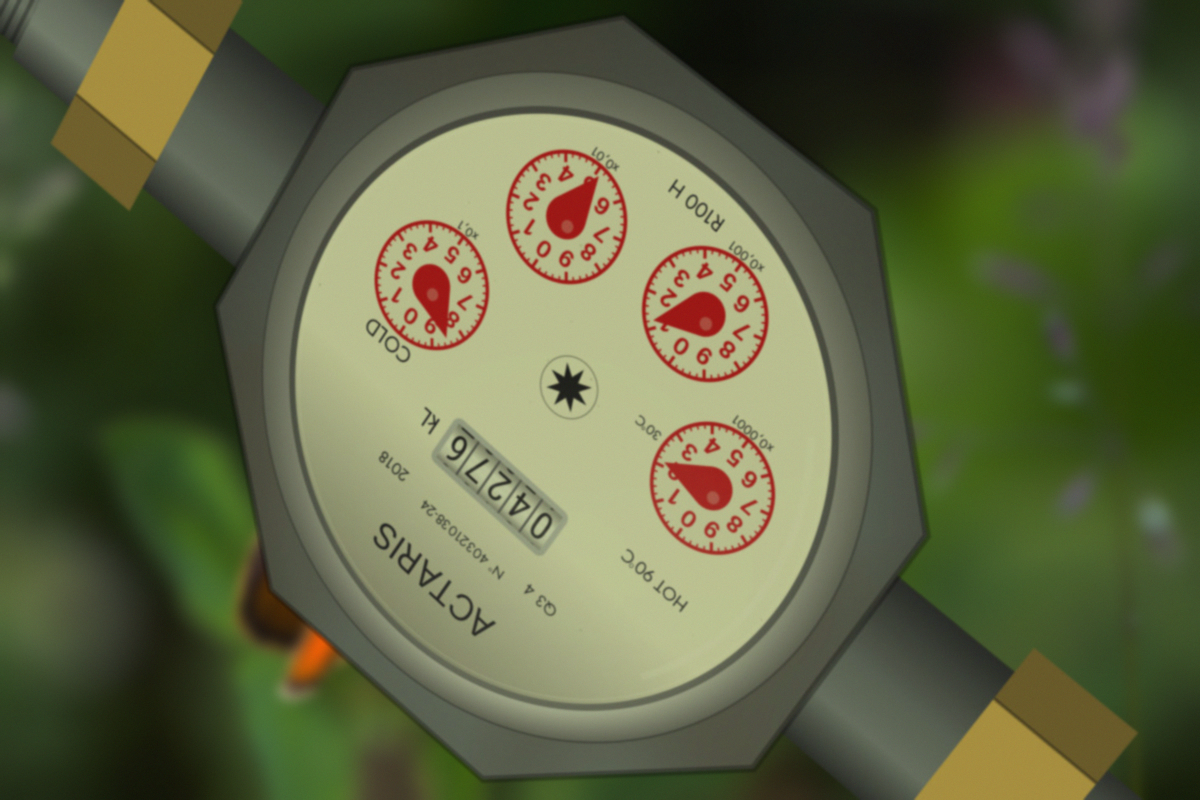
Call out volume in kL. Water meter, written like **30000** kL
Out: **4276.8512** kL
